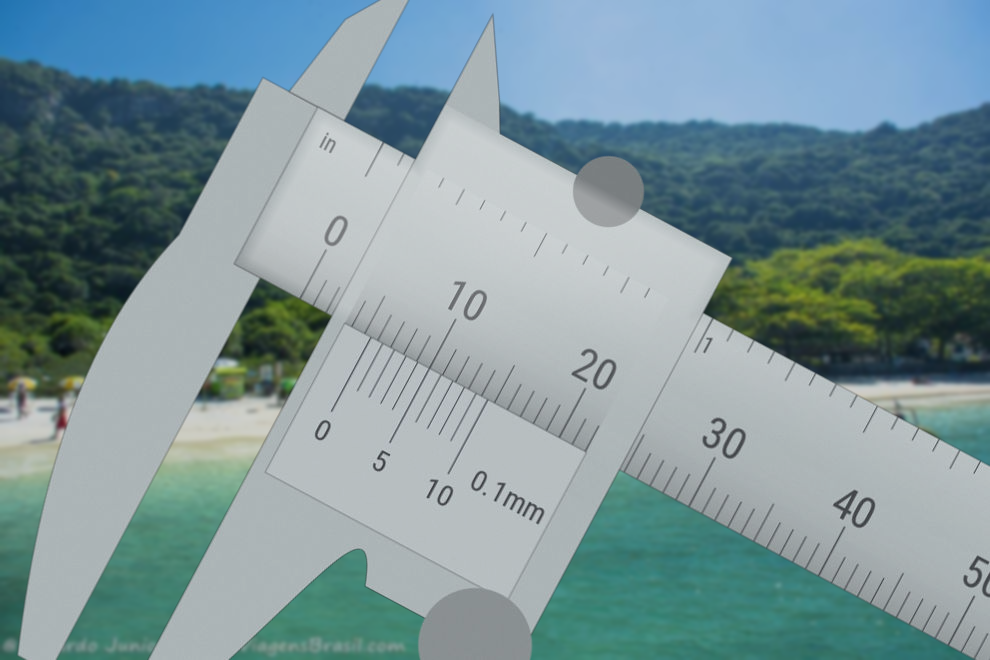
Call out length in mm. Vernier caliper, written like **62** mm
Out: **5.5** mm
